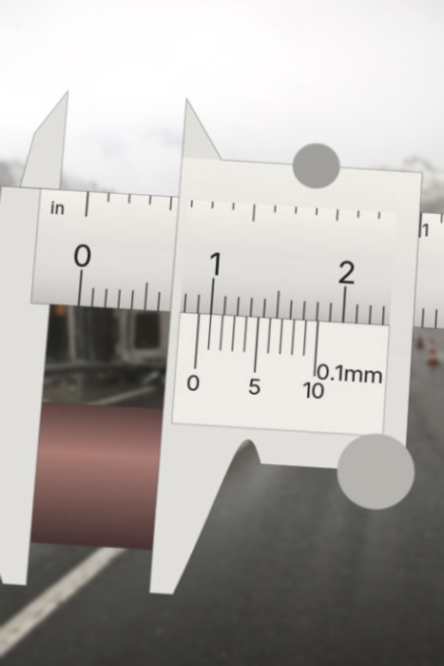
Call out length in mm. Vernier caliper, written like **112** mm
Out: **9.1** mm
